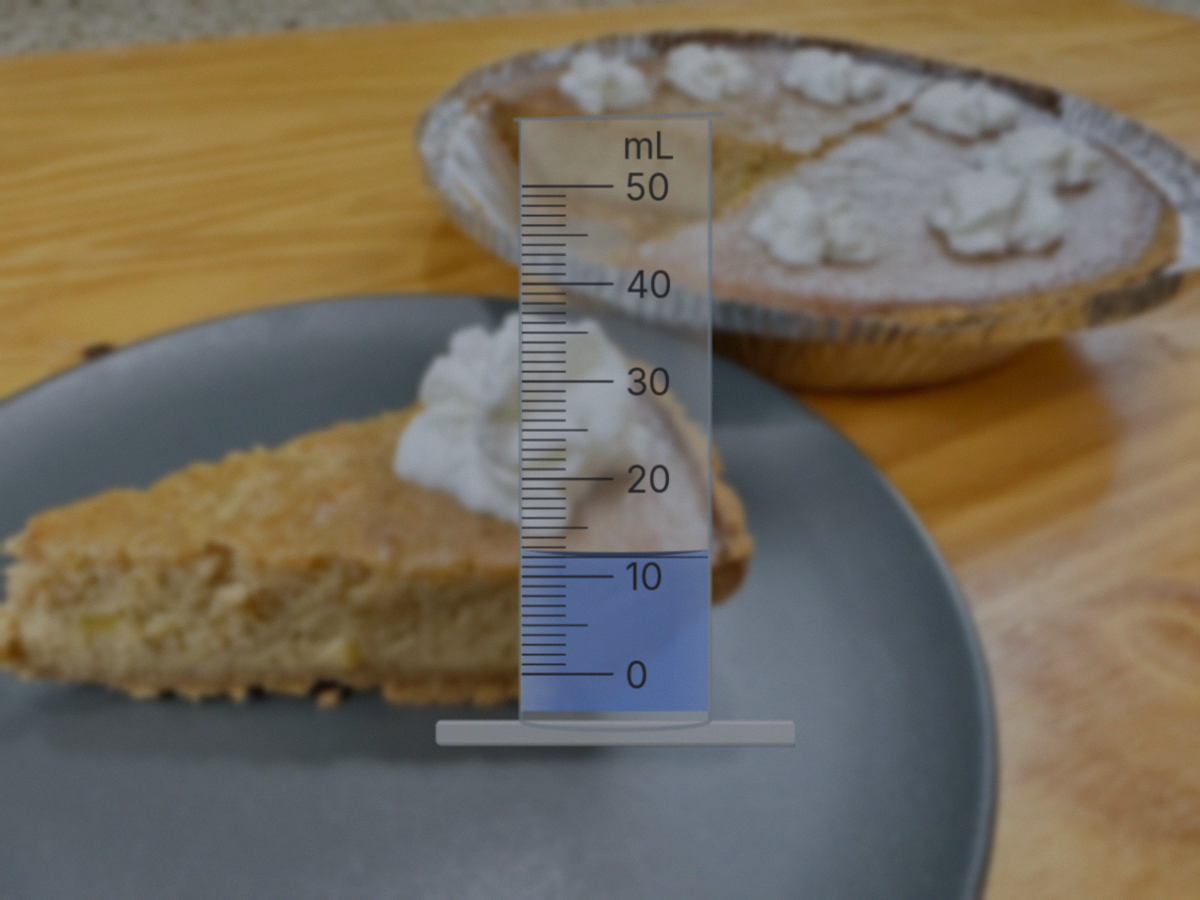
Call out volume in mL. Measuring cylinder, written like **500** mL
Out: **12** mL
